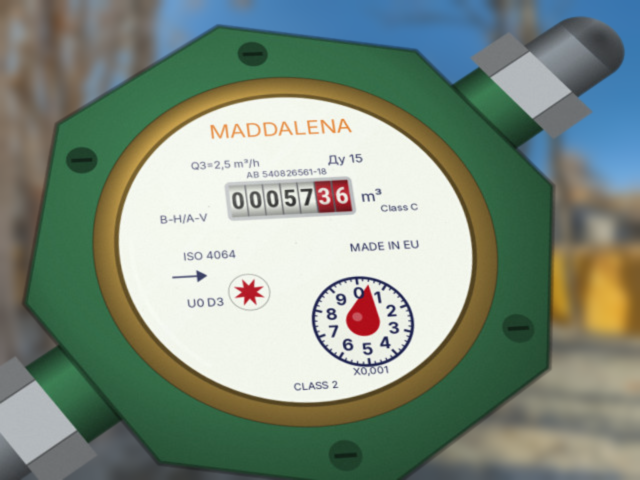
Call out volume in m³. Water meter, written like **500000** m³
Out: **57.360** m³
